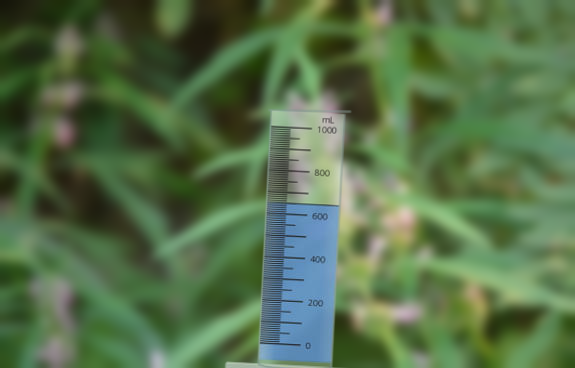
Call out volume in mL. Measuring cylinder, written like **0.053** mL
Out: **650** mL
